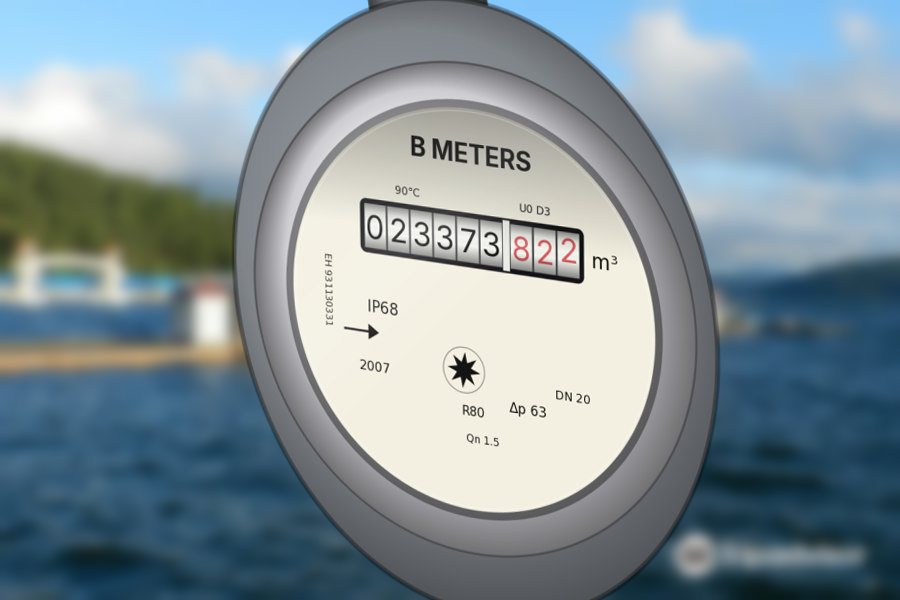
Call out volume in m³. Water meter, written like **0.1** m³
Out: **23373.822** m³
